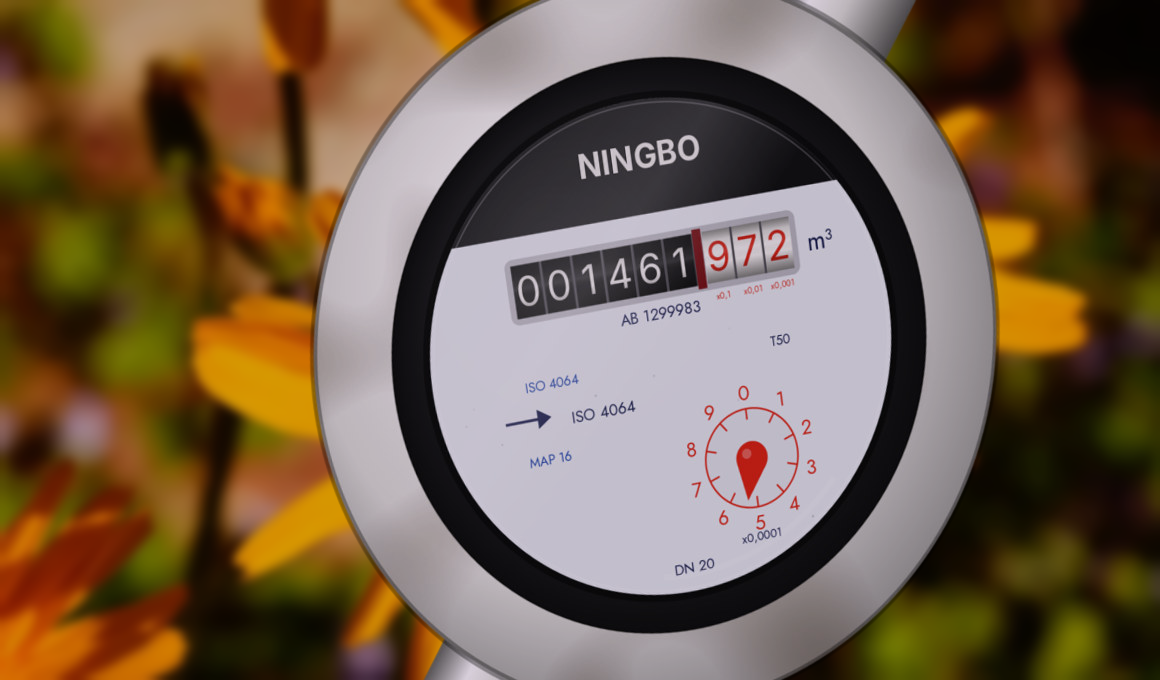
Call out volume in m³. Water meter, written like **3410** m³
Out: **1461.9725** m³
